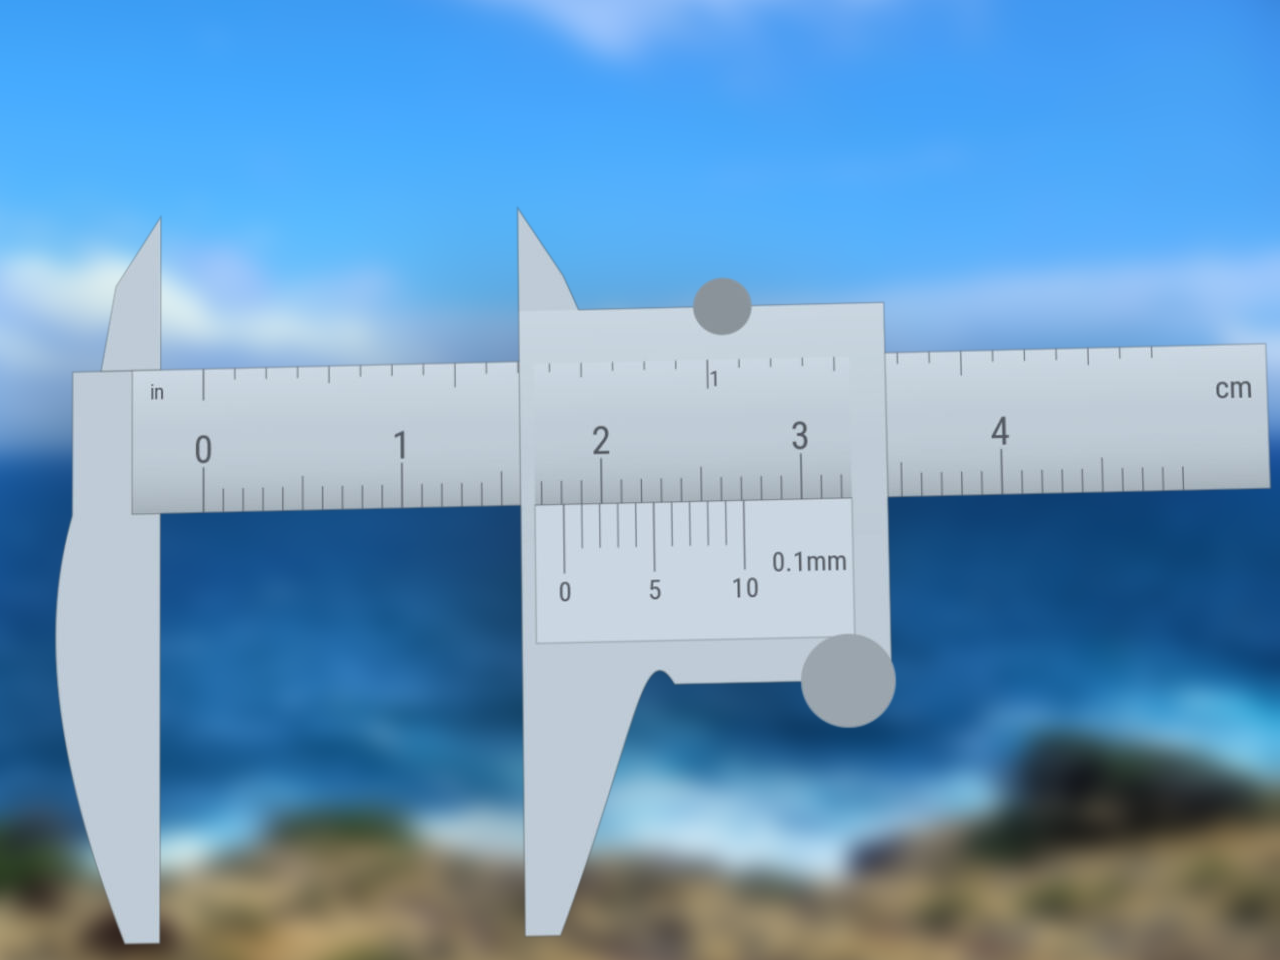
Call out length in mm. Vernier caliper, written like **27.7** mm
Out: **18.1** mm
